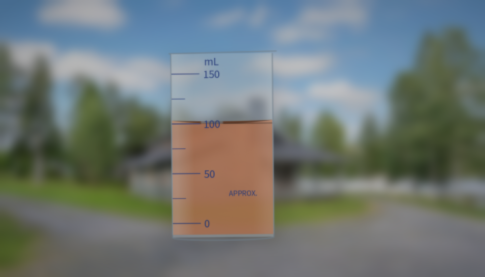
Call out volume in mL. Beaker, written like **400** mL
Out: **100** mL
